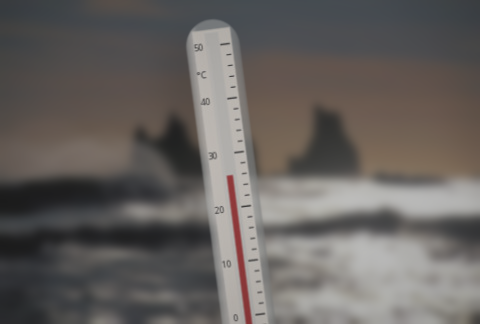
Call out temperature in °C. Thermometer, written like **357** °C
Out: **26** °C
